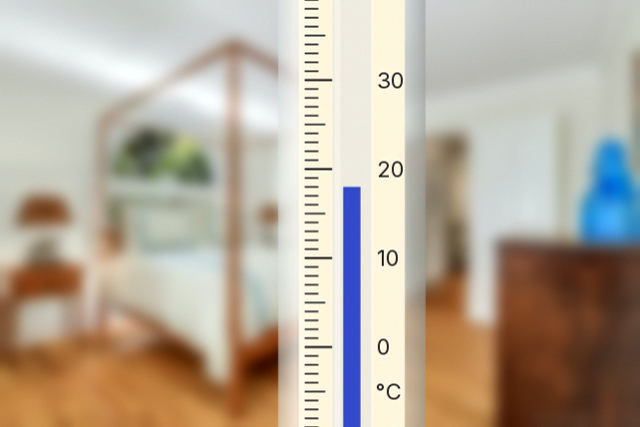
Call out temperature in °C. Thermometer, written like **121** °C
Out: **18** °C
